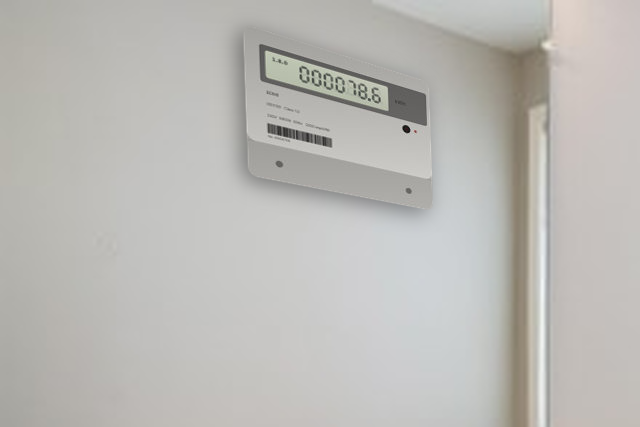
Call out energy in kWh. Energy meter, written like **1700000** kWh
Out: **78.6** kWh
